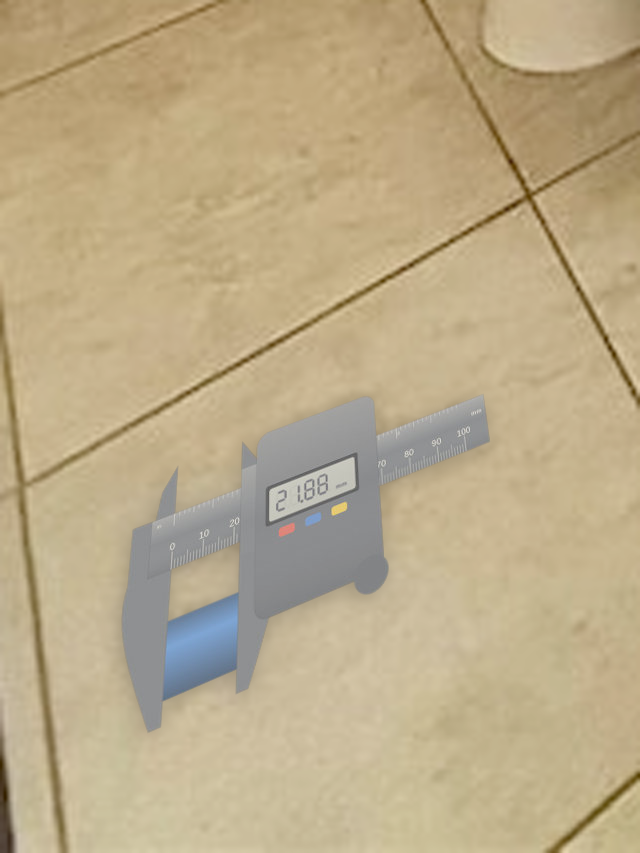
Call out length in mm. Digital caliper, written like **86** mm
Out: **21.88** mm
